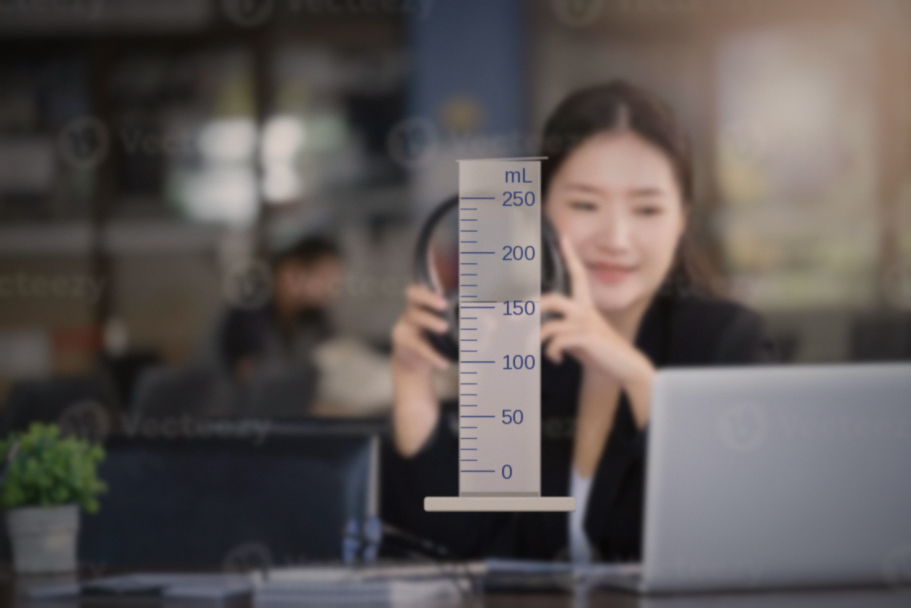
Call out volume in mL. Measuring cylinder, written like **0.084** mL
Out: **155** mL
